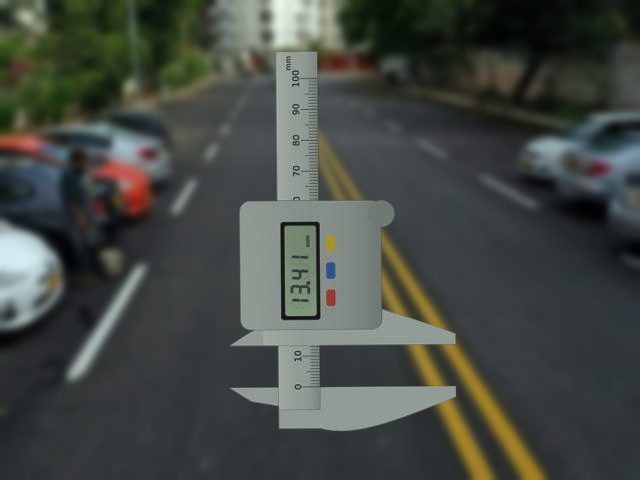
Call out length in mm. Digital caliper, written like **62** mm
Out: **13.41** mm
